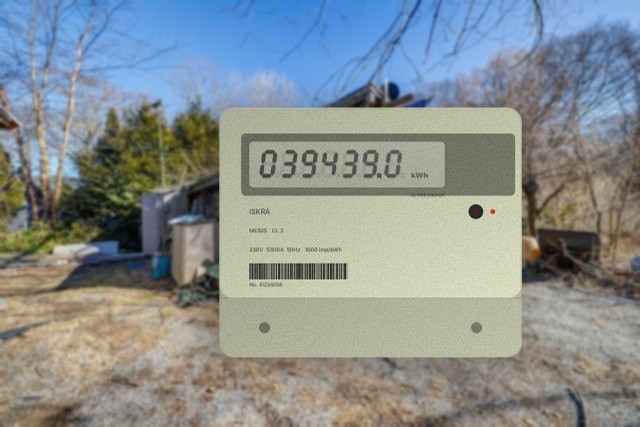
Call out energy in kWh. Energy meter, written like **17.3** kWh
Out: **39439.0** kWh
